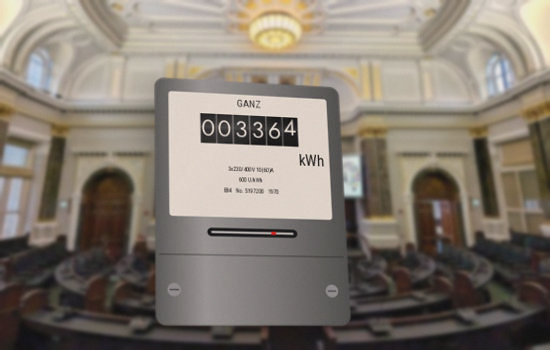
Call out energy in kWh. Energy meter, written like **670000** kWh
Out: **3364** kWh
